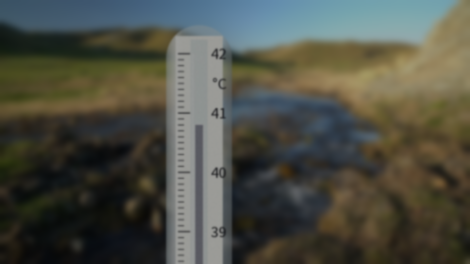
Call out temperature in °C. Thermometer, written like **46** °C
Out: **40.8** °C
